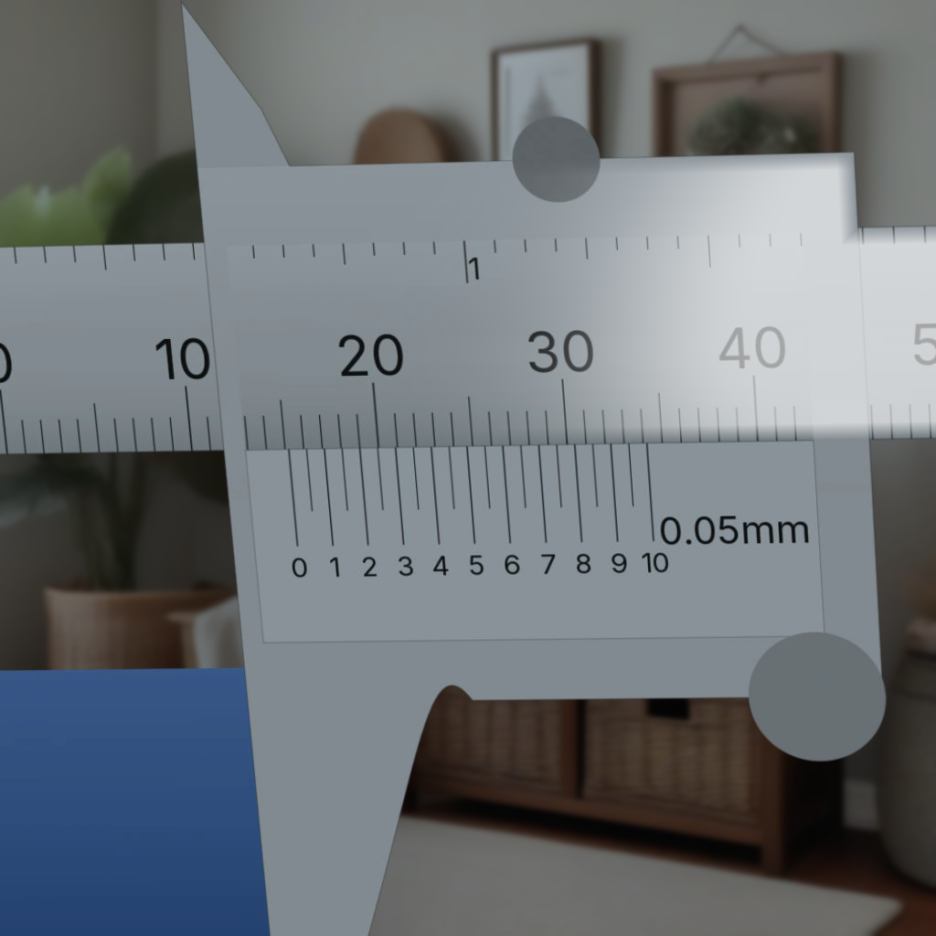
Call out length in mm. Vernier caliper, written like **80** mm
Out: **15.2** mm
